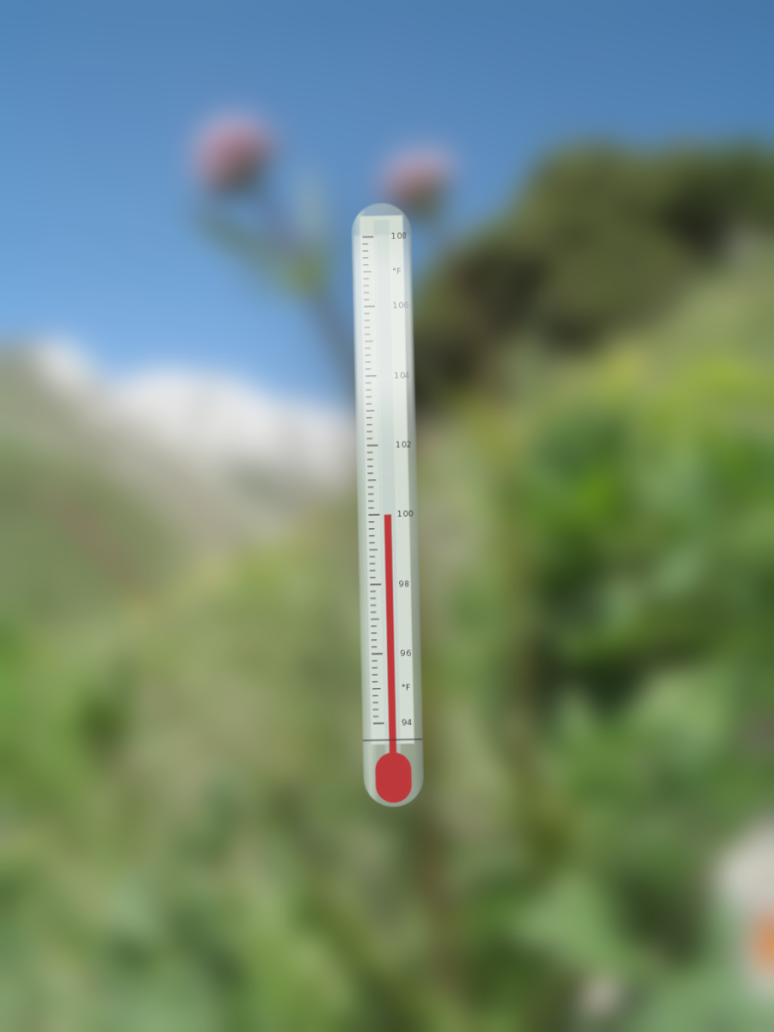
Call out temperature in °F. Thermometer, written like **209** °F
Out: **100** °F
